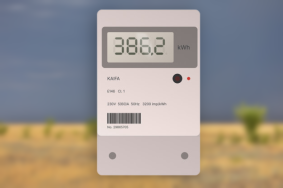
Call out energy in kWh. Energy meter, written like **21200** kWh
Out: **386.2** kWh
